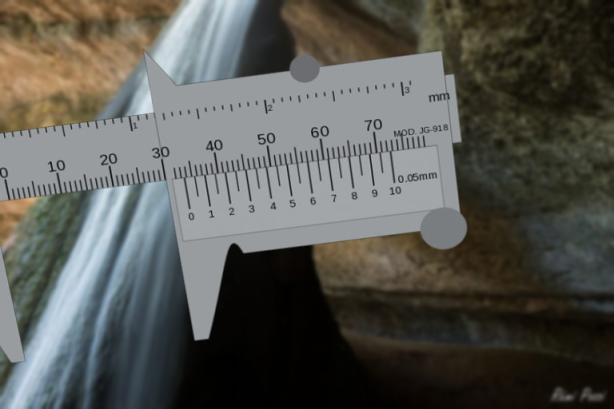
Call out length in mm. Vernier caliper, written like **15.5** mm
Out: **33.6** mm
